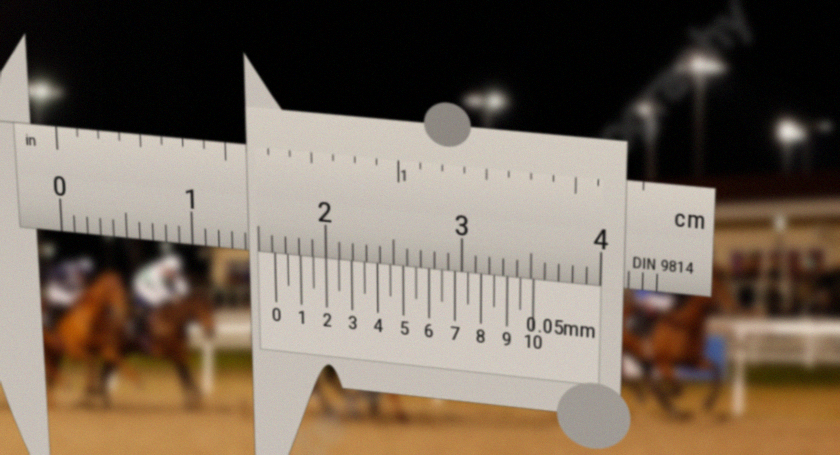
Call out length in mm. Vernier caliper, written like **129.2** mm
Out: **16.2** mm
